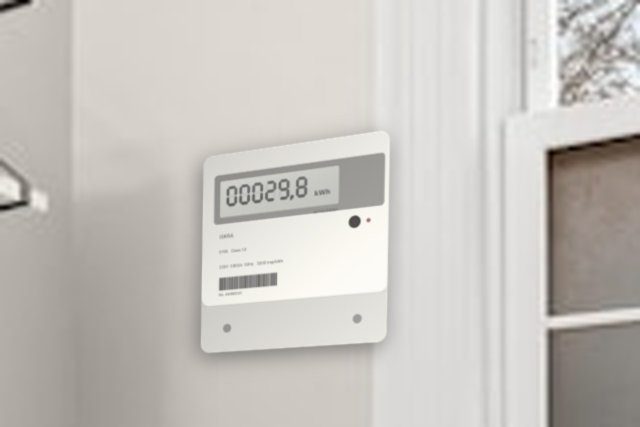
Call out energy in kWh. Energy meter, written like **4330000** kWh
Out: **29.8** kWh
